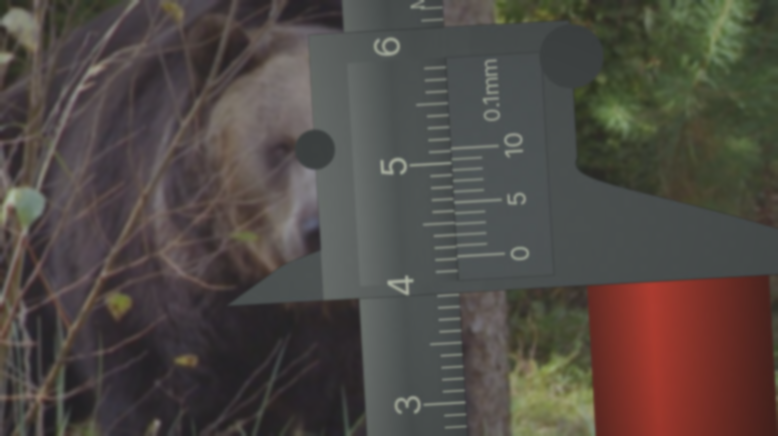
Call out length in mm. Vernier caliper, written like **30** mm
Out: **42.2** mm
